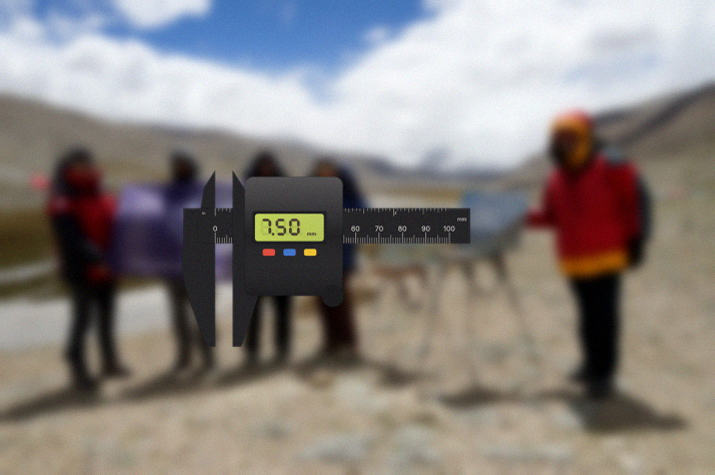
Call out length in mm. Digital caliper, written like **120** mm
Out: **7.50** mm
